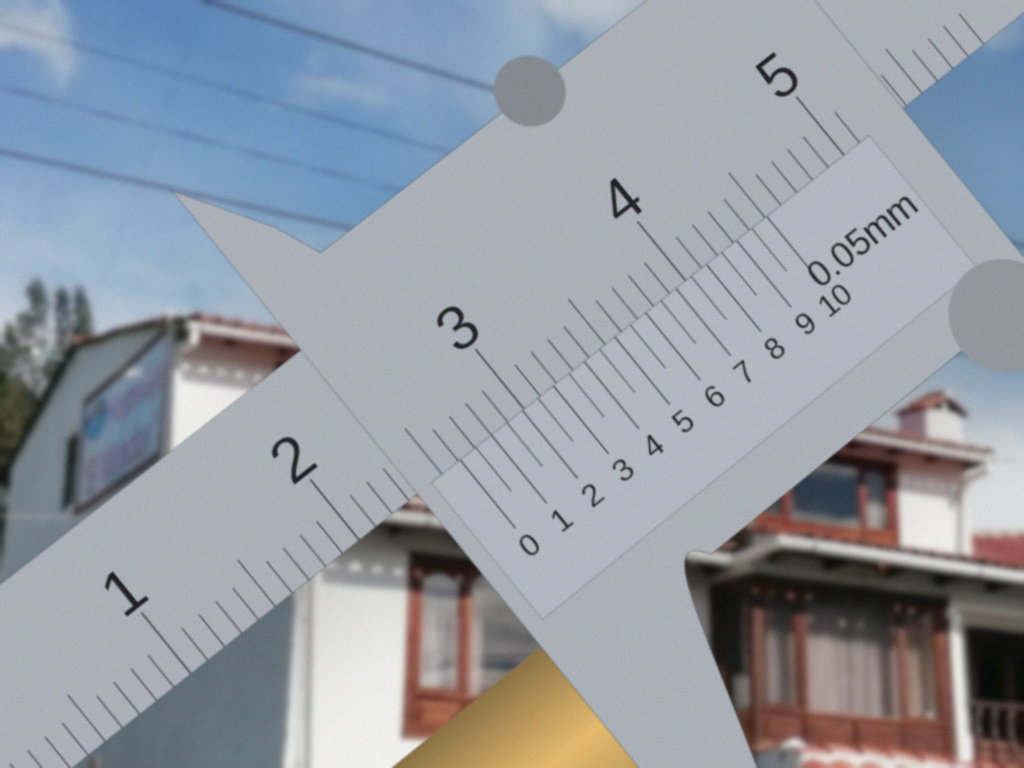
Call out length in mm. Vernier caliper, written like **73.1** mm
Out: **26.1** mm
